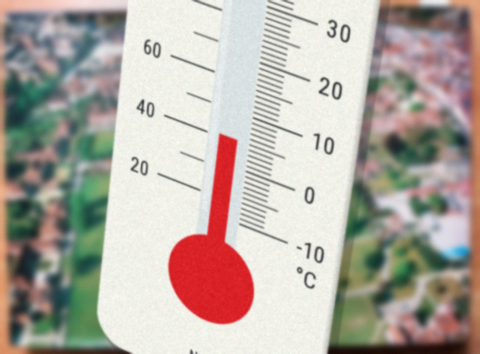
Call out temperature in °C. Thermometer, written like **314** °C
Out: **5** °C
